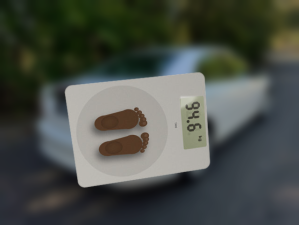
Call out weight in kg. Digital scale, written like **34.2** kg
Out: **94.6** kg
